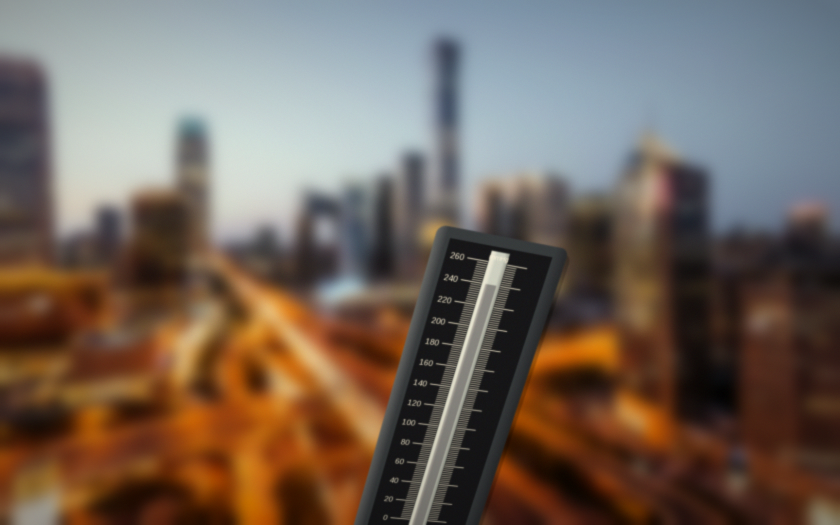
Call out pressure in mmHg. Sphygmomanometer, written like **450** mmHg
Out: **240** mmHg
